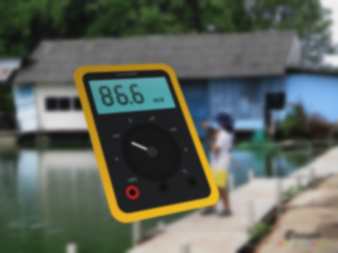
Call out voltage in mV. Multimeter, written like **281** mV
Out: **86.6** mV
